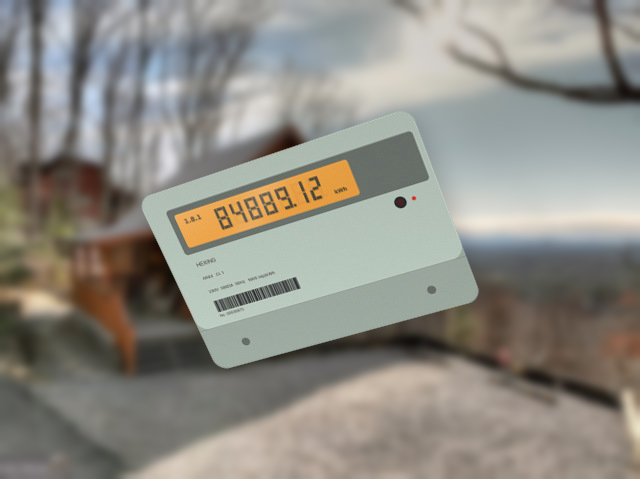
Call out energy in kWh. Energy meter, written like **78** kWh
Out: **84889.12** kWh
